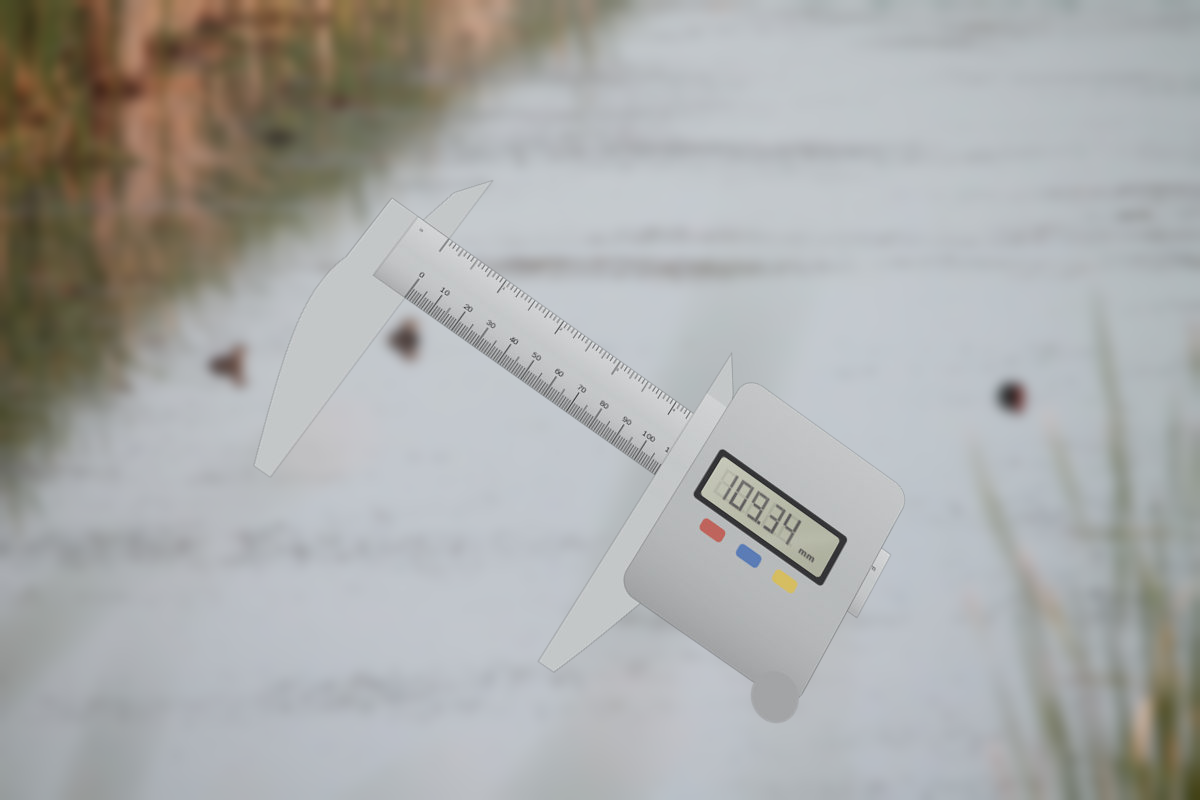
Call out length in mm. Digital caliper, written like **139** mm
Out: **109.34** mm
